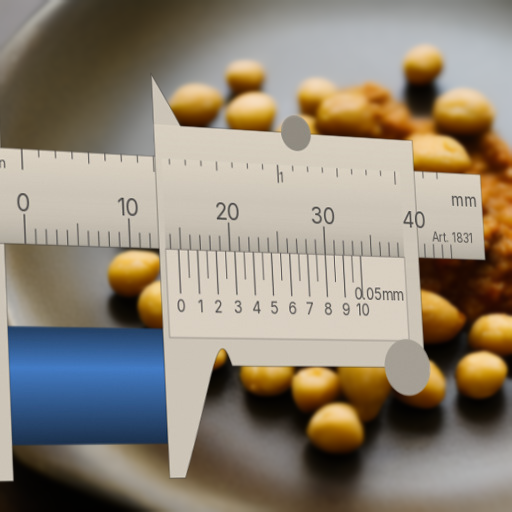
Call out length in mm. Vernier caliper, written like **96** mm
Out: **14.8** mm
